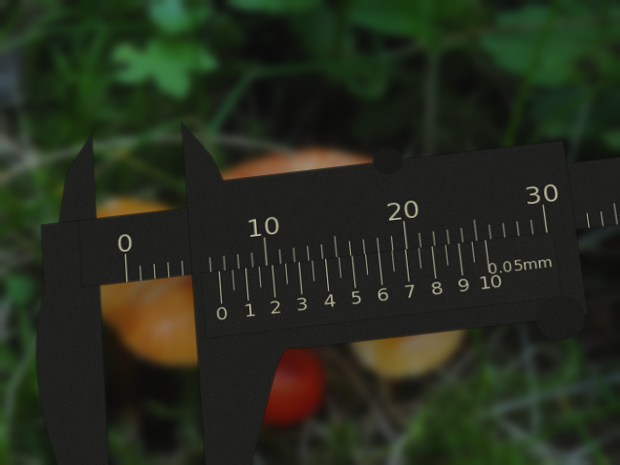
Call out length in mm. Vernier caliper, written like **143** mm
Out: **6.6** mm
